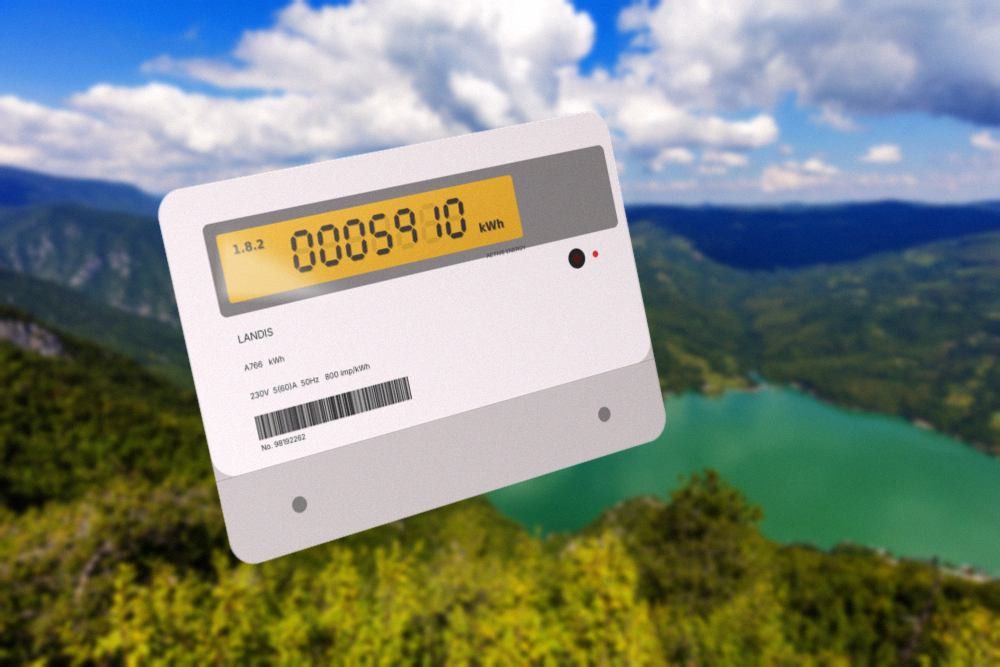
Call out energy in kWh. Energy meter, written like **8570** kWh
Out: **5910** kWh
